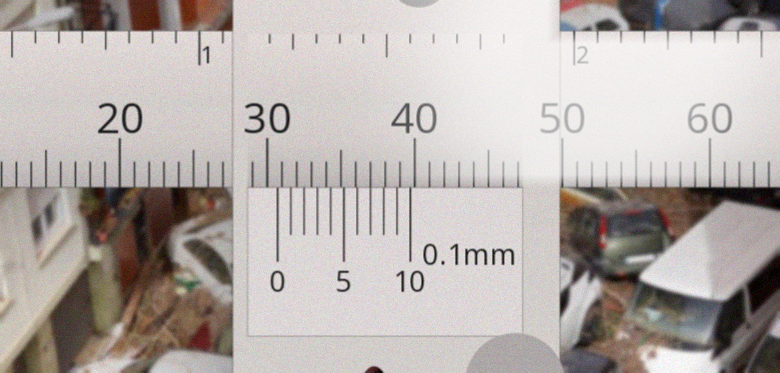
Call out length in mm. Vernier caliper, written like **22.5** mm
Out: **30.7** mm
